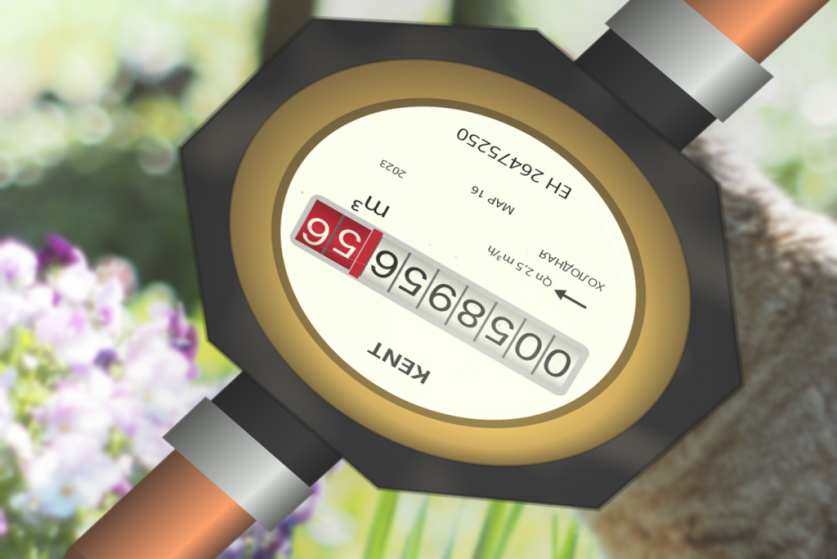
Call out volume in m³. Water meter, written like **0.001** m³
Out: **58956.56** m³
